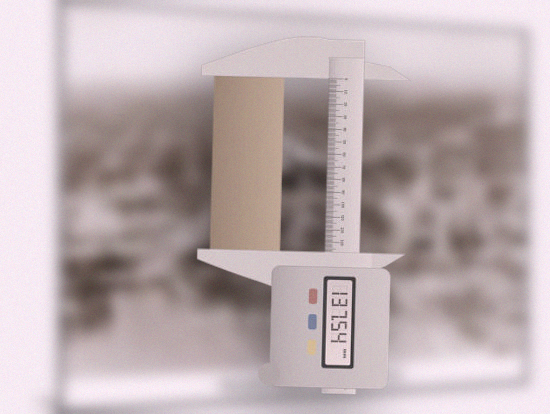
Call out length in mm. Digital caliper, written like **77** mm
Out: **137.54** mm
